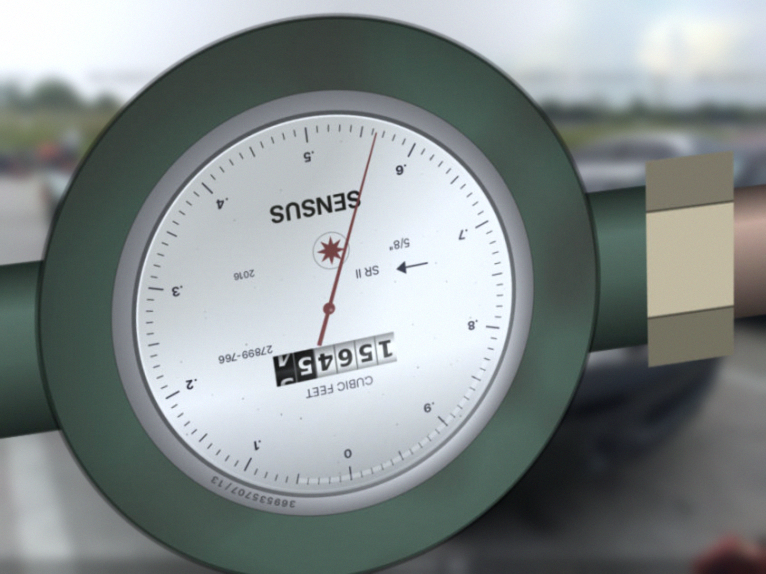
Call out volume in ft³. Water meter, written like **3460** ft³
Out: **156453.56** ft³
